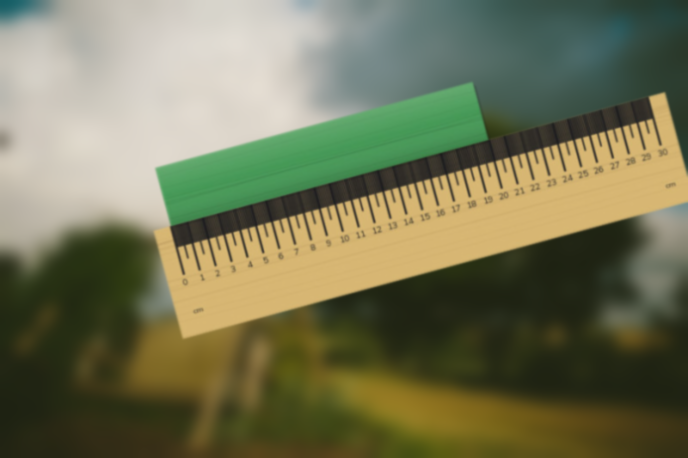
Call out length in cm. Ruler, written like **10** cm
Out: **20** cm
